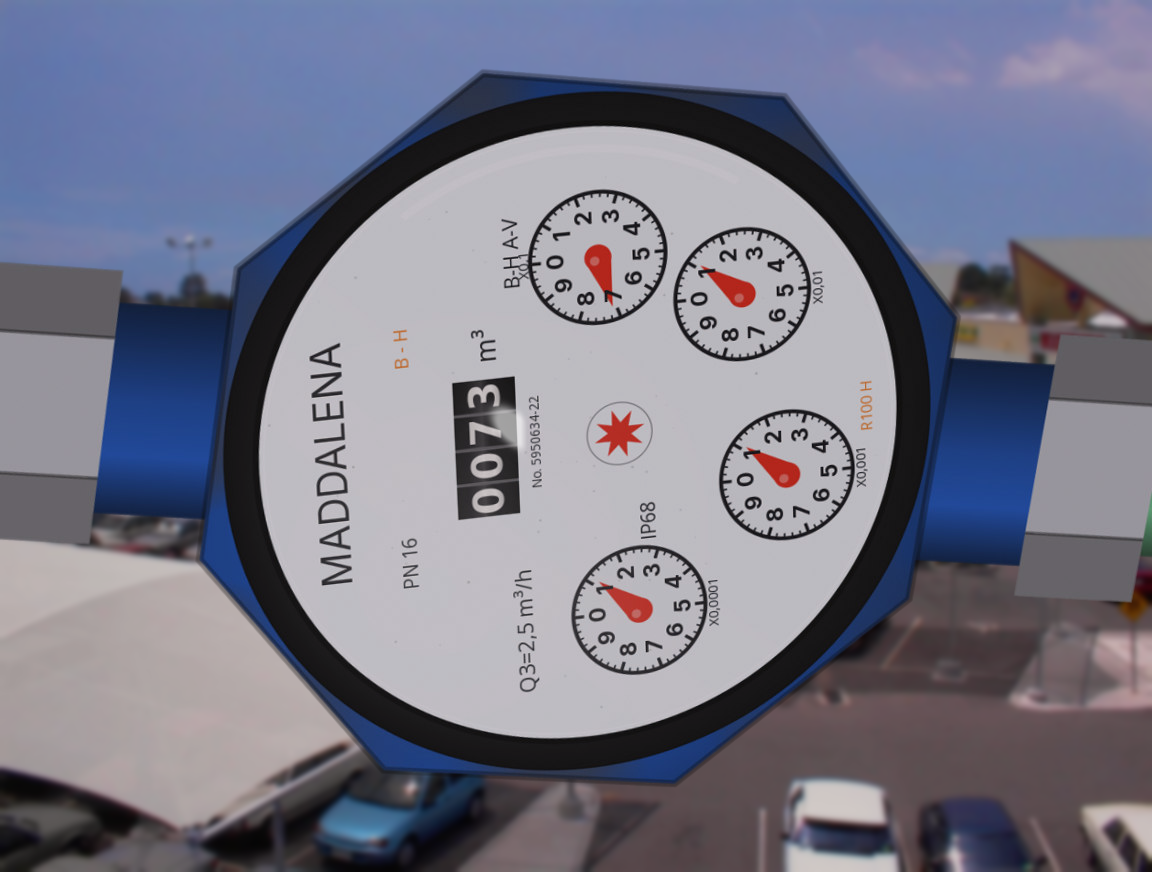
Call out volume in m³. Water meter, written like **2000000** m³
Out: **73.7111** m³
